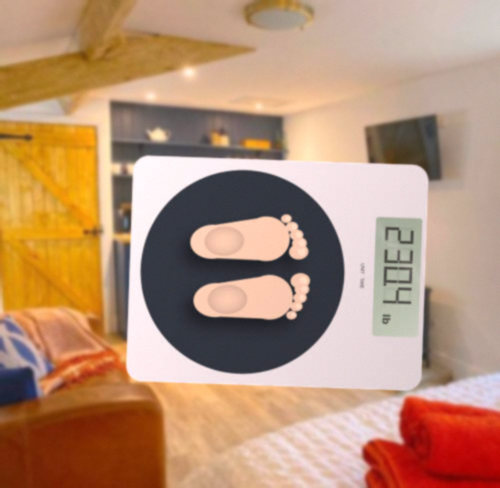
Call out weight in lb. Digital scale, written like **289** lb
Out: **230.4** lb
